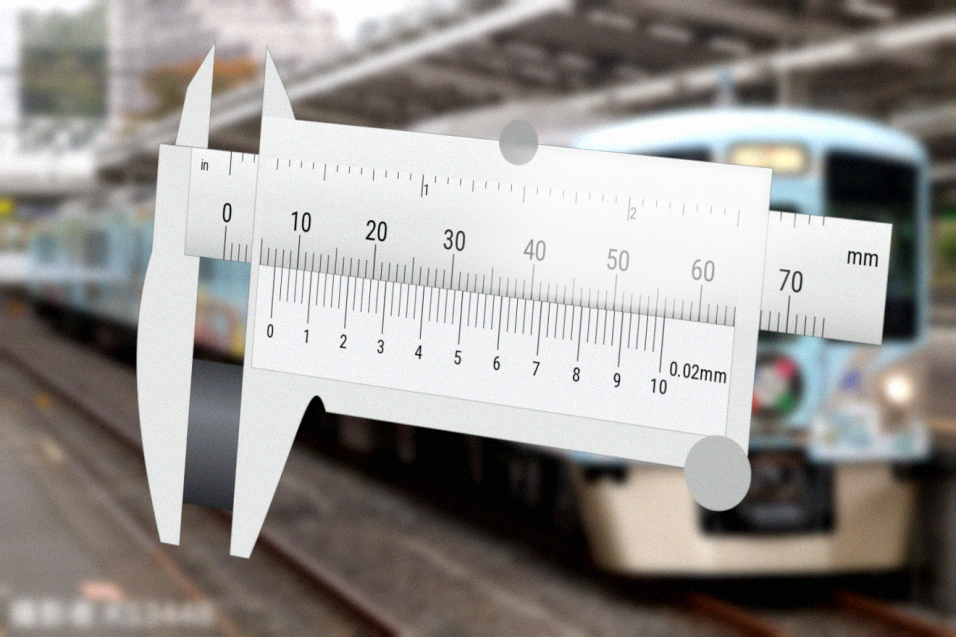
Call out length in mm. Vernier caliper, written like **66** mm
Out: **7.0** mm
